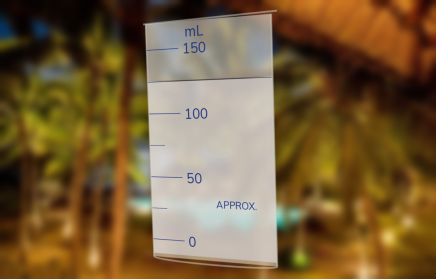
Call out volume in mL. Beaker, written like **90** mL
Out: **125** mL
